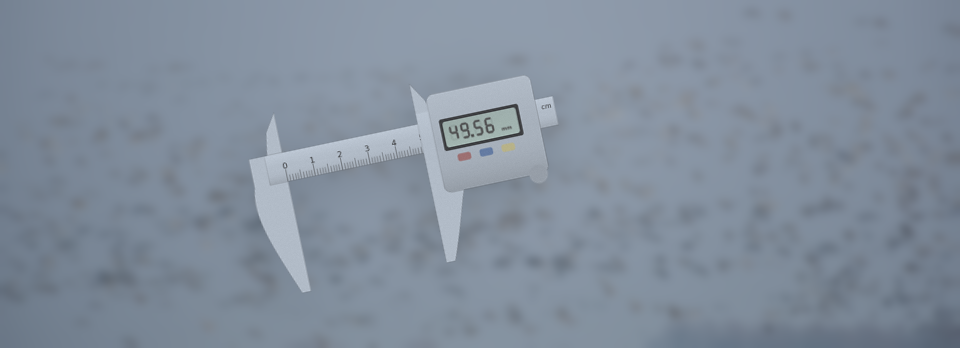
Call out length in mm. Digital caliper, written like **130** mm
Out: **49.56** mm
